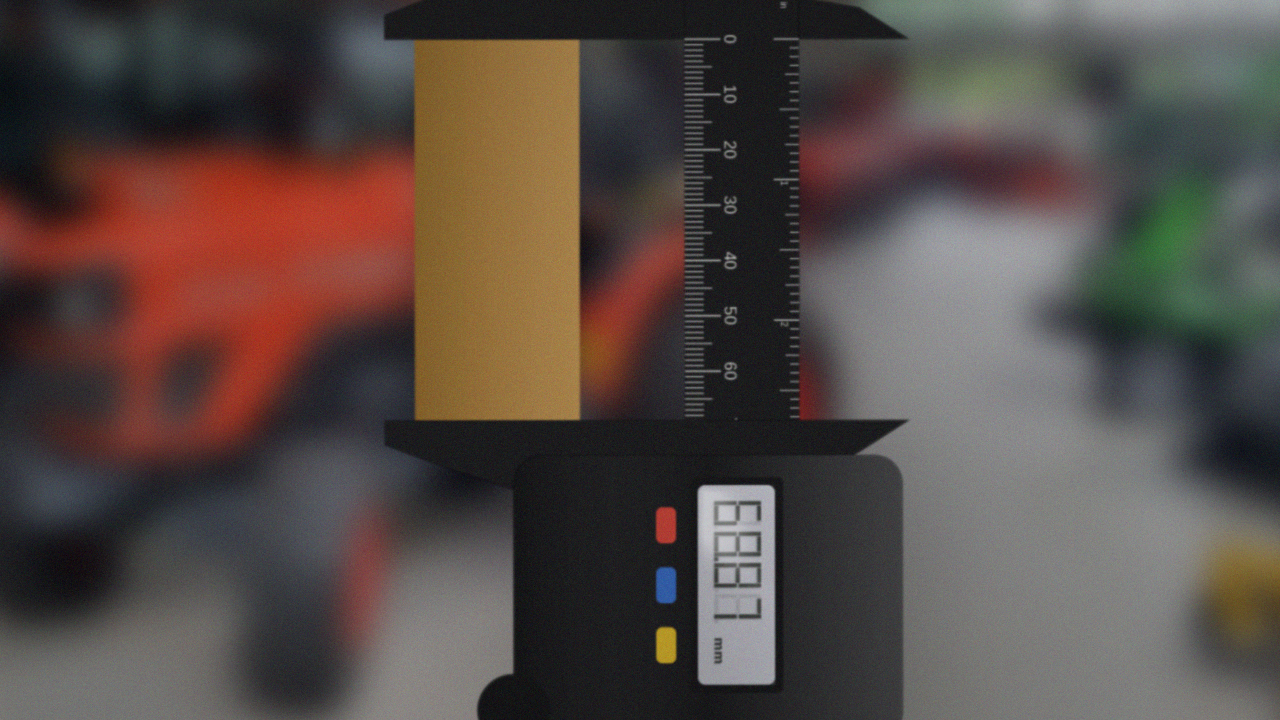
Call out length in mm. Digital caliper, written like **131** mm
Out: **68.87** mm
